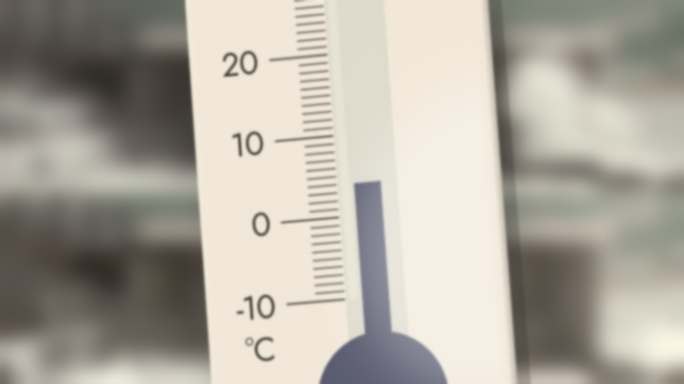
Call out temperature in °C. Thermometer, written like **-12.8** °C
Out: **4** °C
